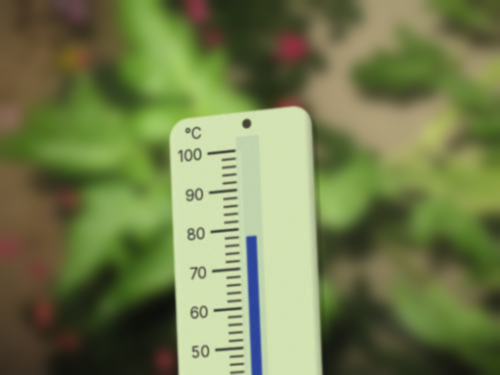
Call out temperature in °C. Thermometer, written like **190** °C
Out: **78** °C
